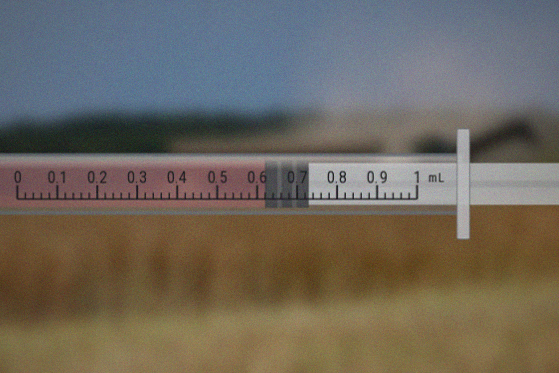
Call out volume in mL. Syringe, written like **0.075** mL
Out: **0.62** mL
